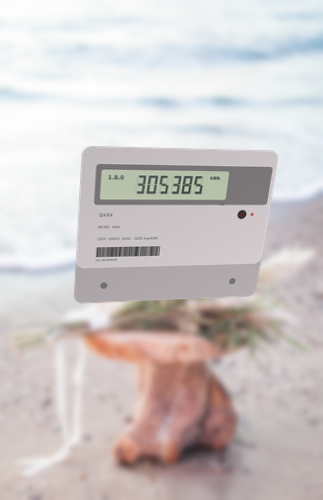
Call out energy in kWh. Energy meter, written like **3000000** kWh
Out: **305385** kWh
